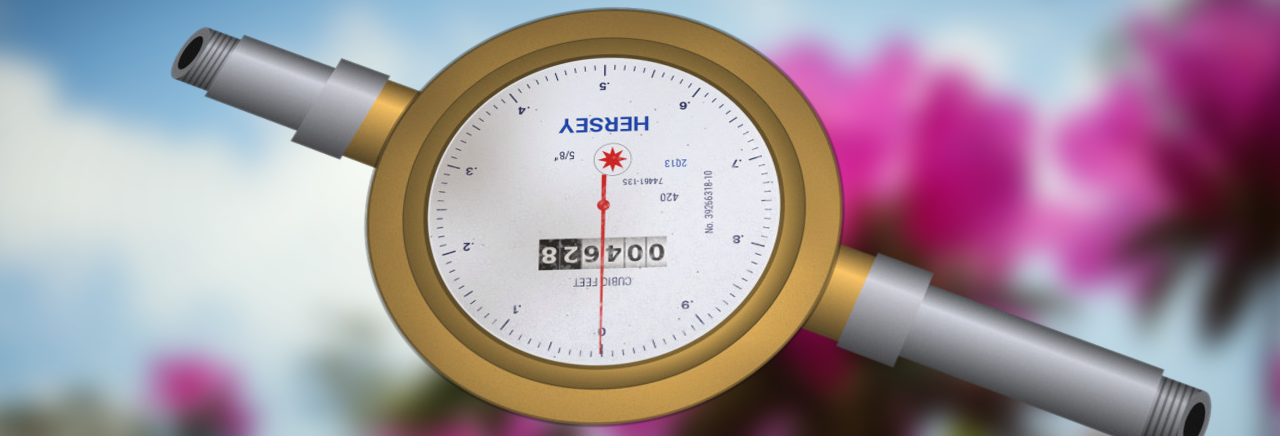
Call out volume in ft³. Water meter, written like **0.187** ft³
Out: **4628.00** ft³
